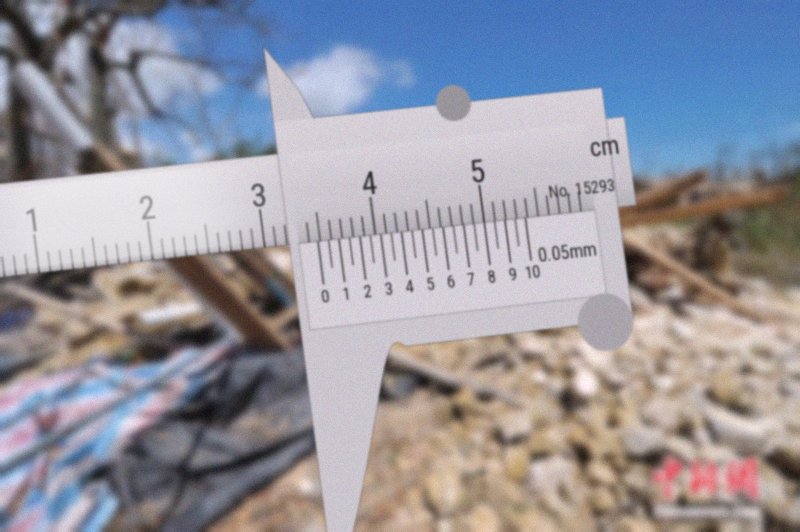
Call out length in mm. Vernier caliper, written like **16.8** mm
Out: **34.8** mm
